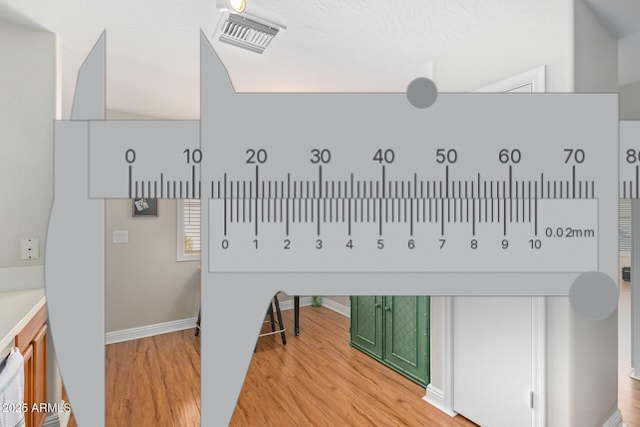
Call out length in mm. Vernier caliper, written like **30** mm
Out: **15.0** mm
